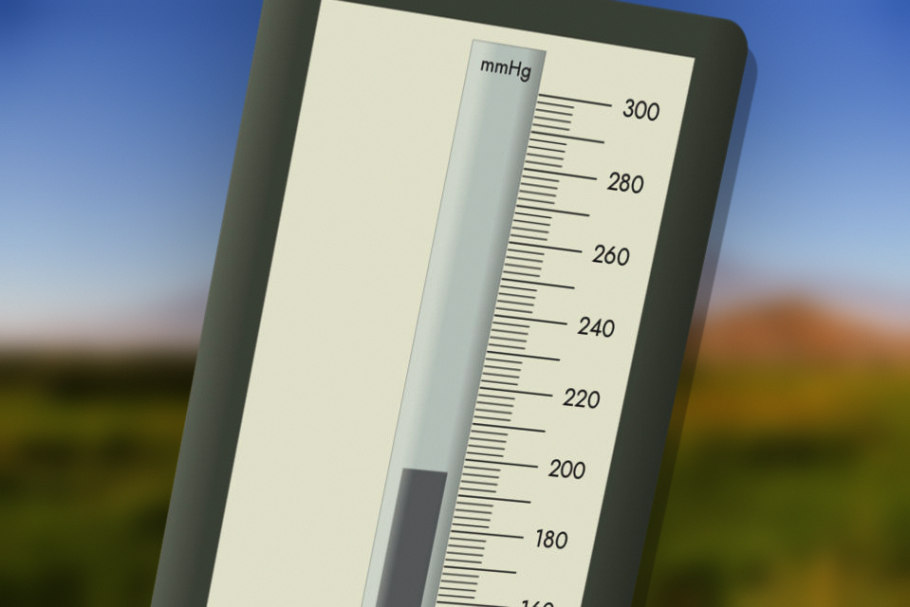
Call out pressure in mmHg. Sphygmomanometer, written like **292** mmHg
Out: **196** mmHg
